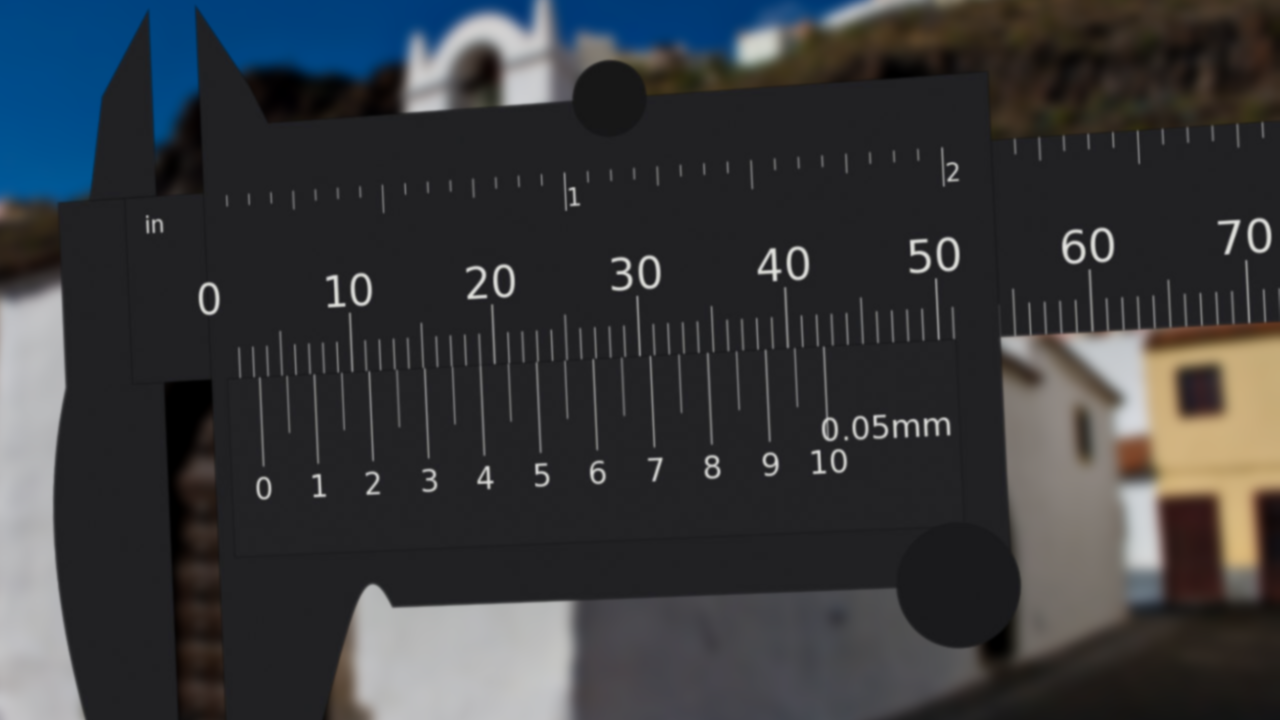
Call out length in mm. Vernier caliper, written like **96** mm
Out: **3.4** mm
